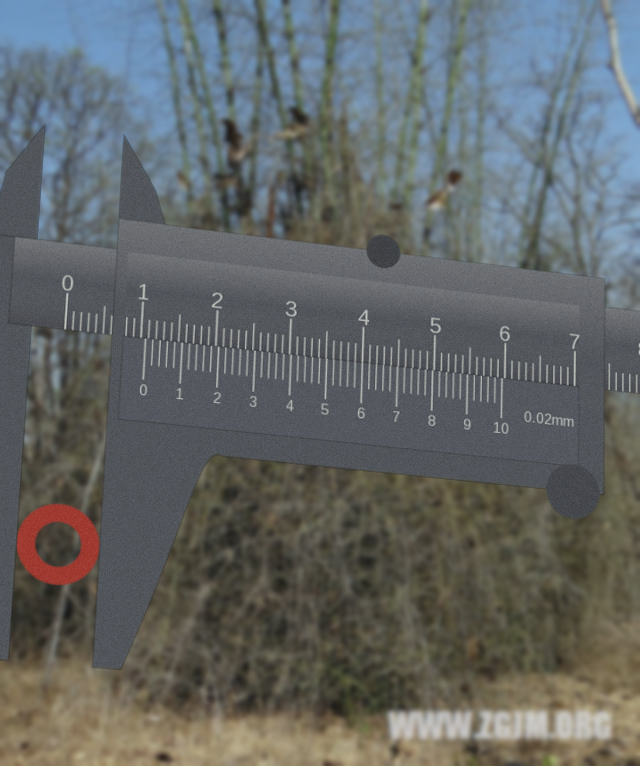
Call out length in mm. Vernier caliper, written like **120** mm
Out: **10.6** mm
